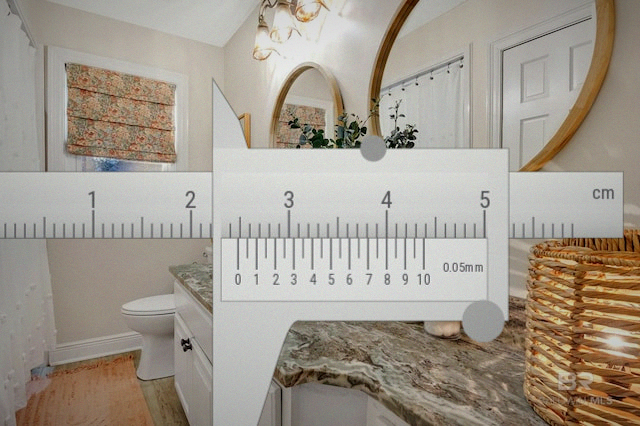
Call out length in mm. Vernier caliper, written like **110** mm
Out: **24.8** mm
